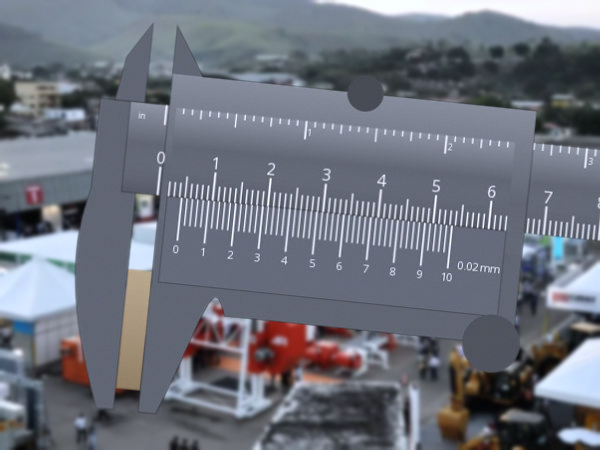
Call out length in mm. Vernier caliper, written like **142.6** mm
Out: **4.4** mm
